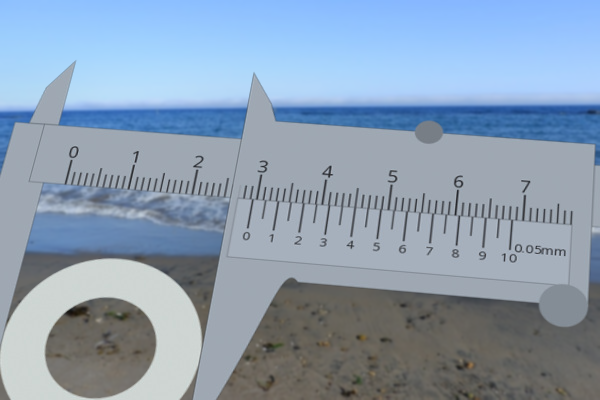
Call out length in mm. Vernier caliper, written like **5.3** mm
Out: **29.4** mm
